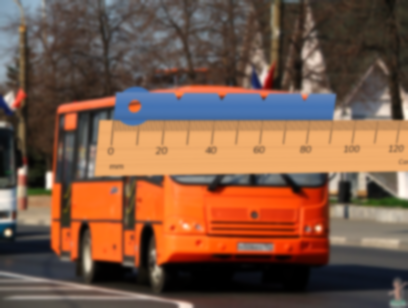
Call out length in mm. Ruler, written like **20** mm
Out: **90** mm
